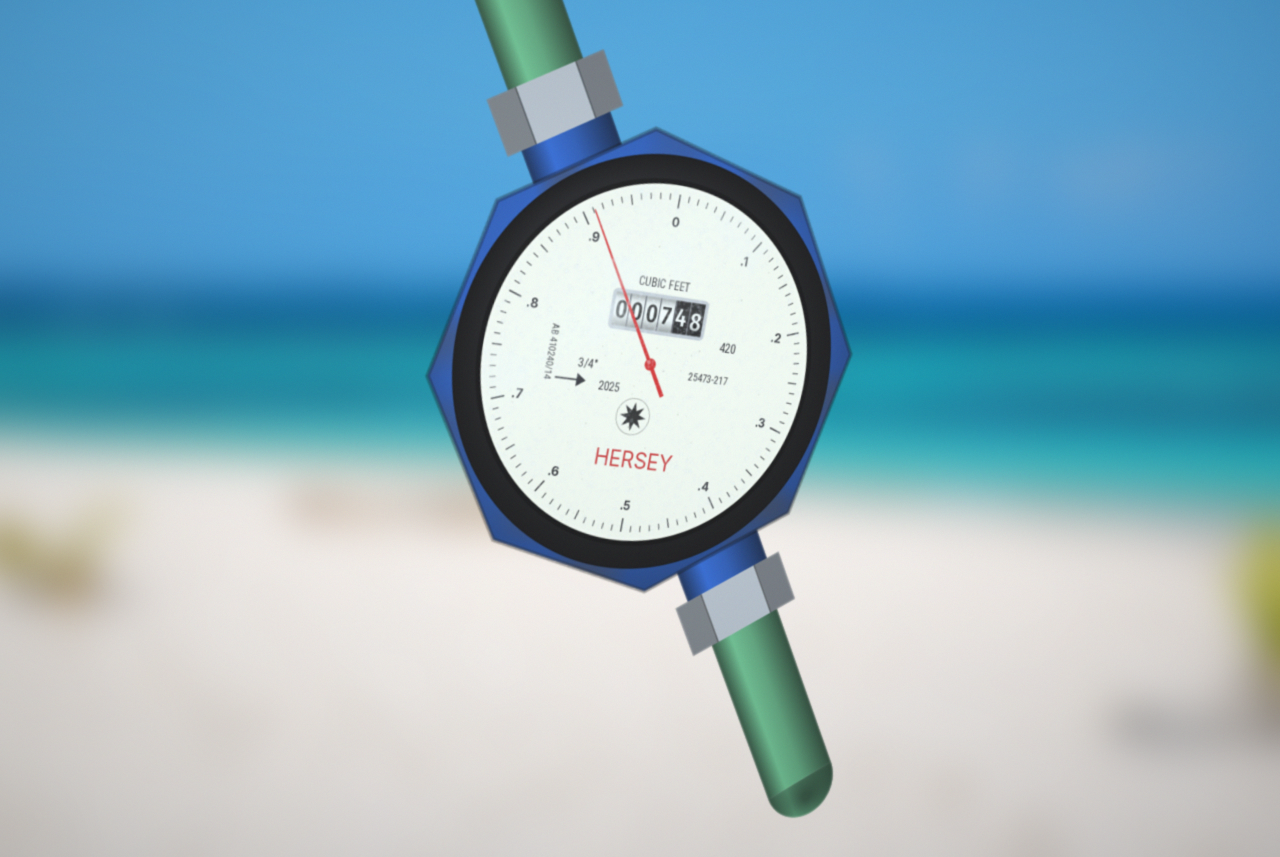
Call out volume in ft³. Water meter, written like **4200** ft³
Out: **747.91** ft³
